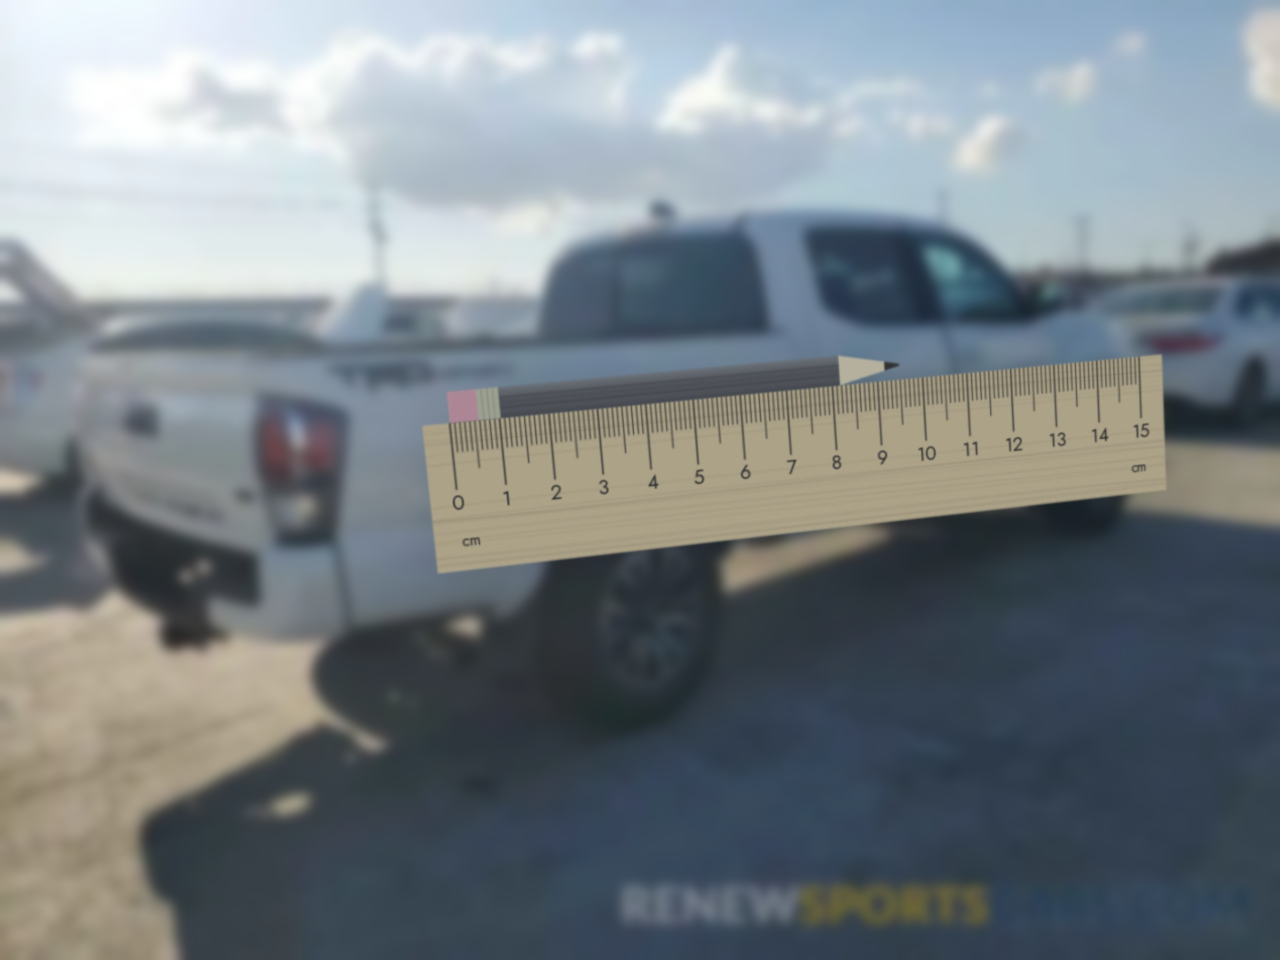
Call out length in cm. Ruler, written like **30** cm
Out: **9.5** cm
